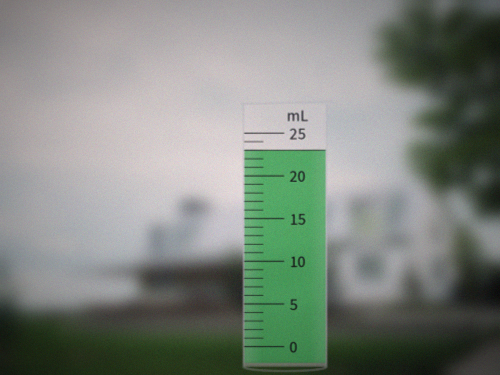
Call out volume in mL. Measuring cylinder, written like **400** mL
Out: **23** mL
